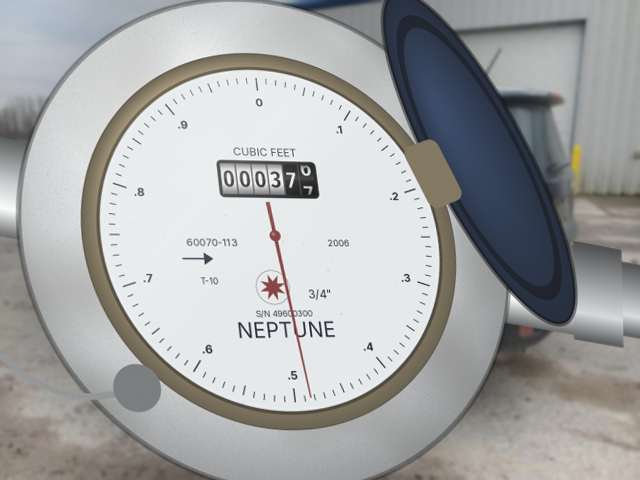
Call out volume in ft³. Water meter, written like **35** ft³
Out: **376.48** ft³
